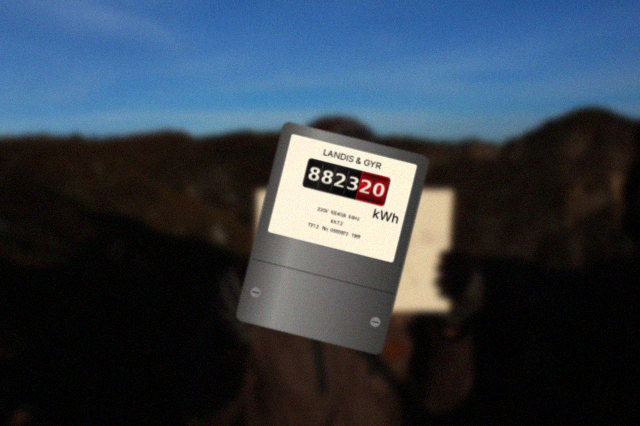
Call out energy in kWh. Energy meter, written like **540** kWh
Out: **8823.20** kWh
